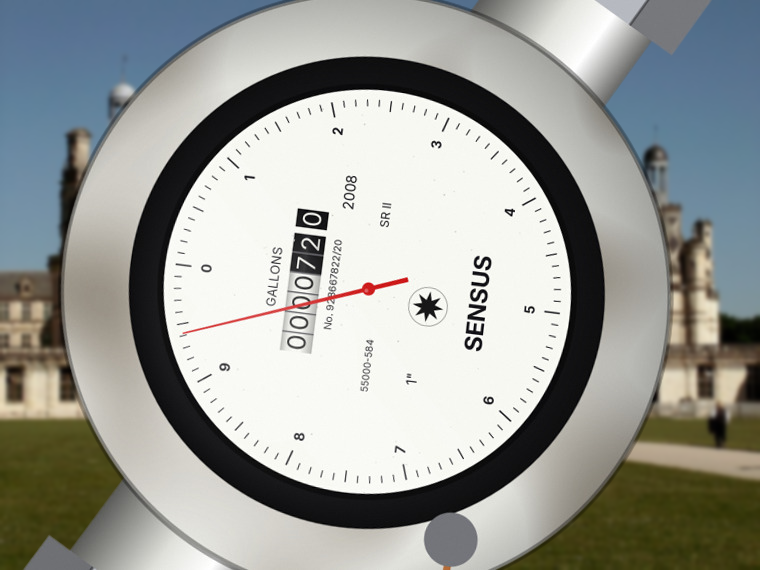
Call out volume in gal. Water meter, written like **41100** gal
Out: **719.4** gal
